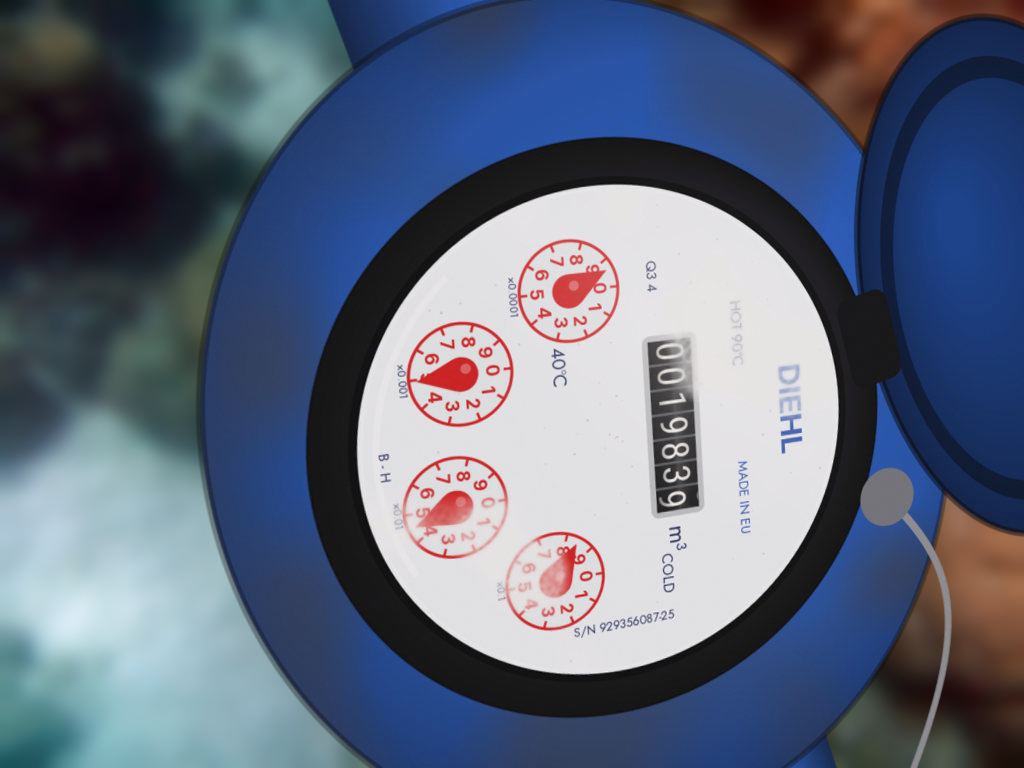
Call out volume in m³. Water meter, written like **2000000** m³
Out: **19838.8449** m³
